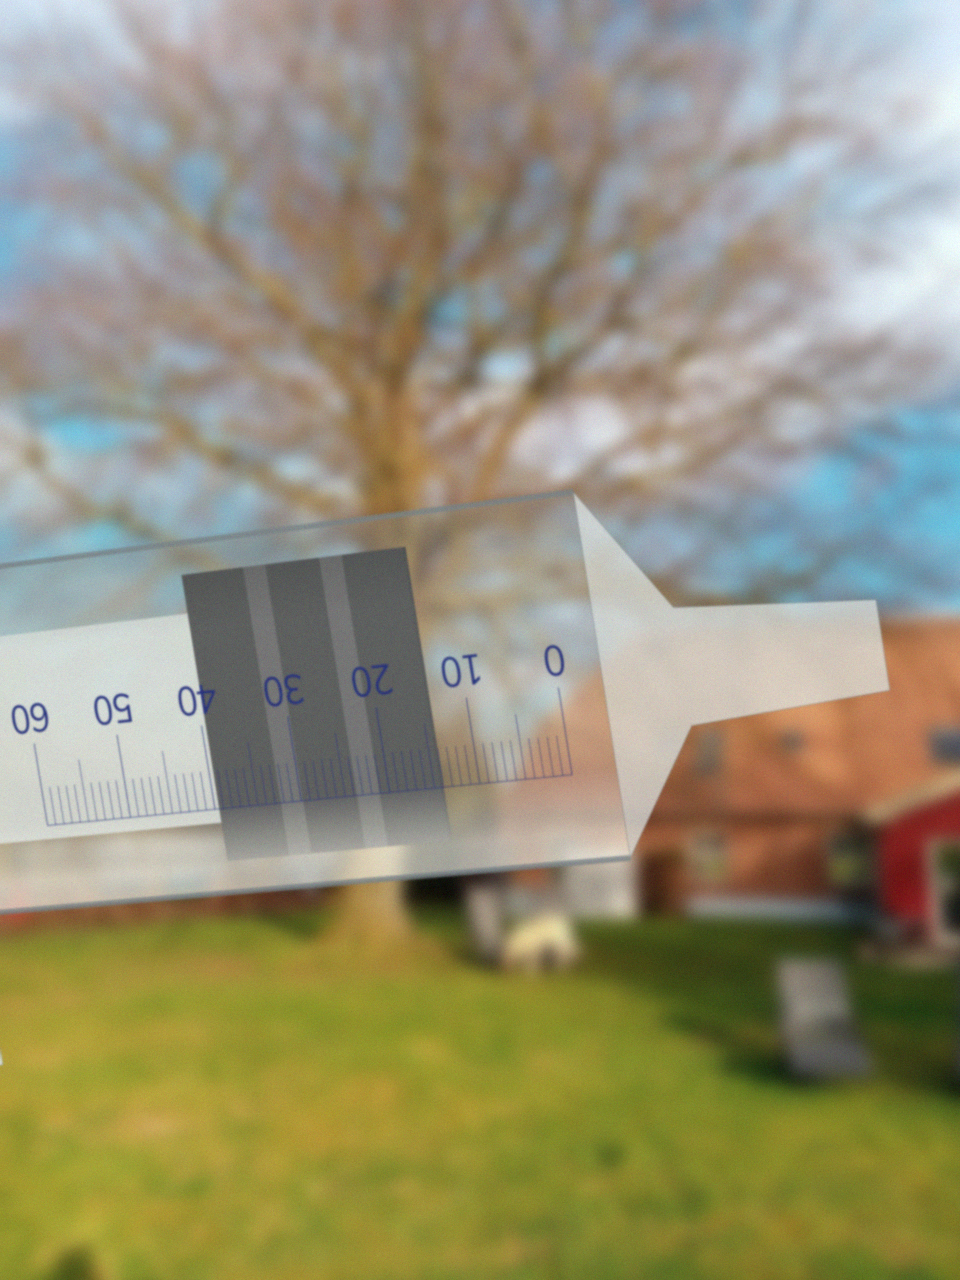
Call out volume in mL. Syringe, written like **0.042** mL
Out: **14** mL
